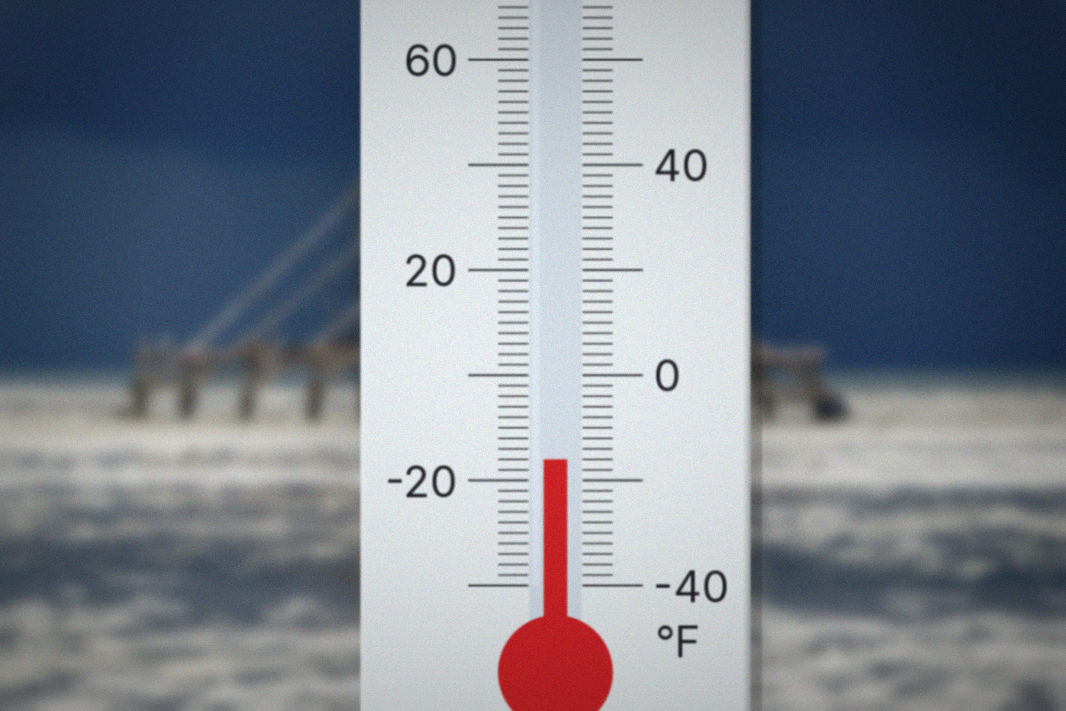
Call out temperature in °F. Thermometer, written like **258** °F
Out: **-16** °F
